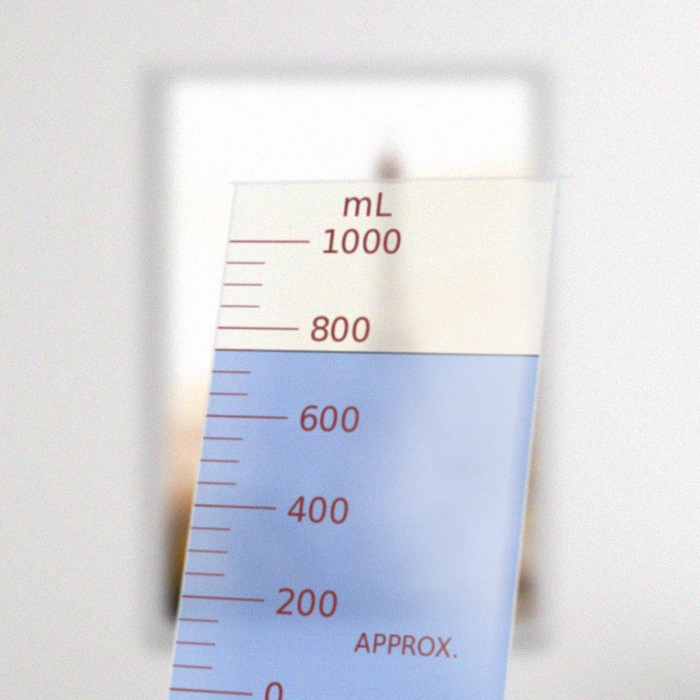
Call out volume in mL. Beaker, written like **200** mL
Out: **750** mL
